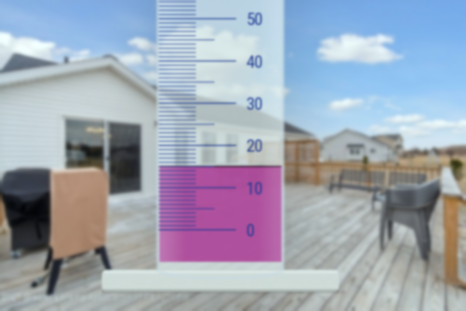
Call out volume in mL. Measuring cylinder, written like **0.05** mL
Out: **15** mL
